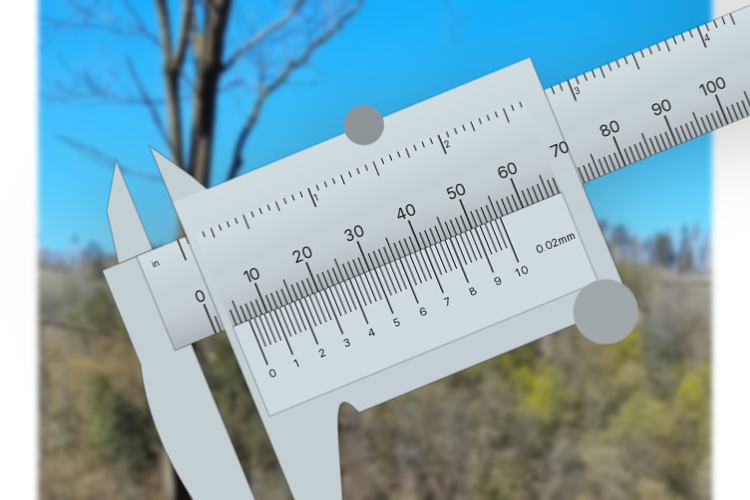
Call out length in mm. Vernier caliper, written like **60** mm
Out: **6.5** mm
